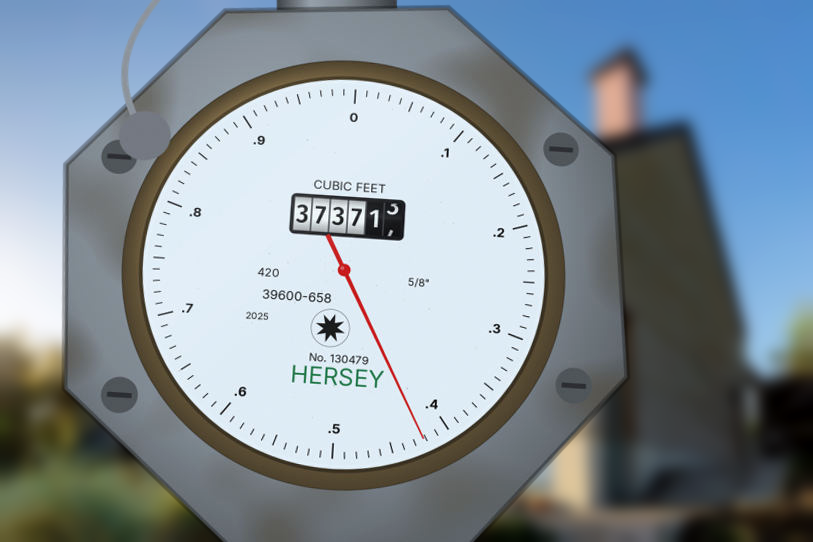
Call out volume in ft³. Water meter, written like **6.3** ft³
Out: **373713.42** ft³
